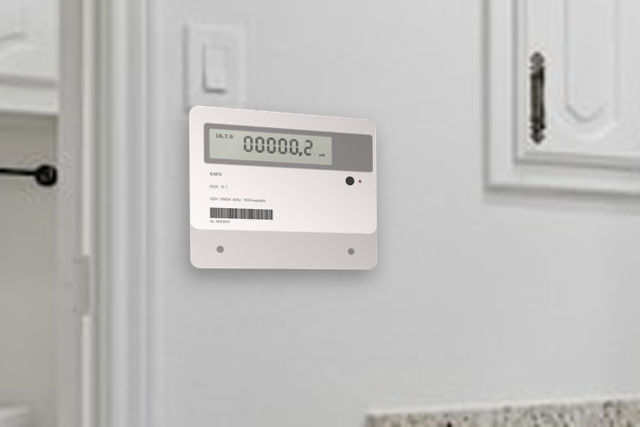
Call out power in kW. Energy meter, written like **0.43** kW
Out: **0.2** kW
